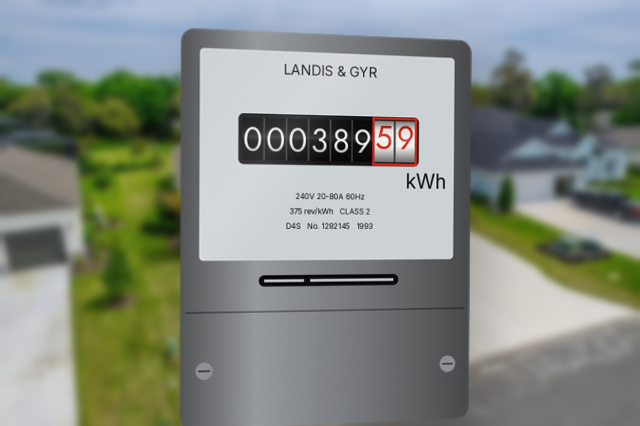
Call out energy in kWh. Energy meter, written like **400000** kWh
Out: **389.59** kWh
